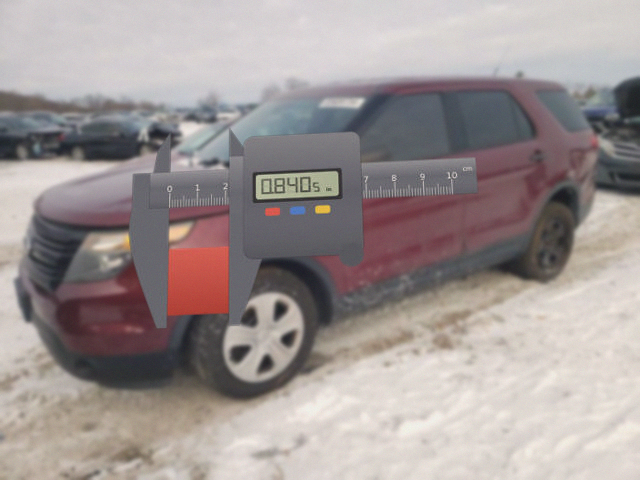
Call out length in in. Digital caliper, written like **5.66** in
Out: **0.8405** in
